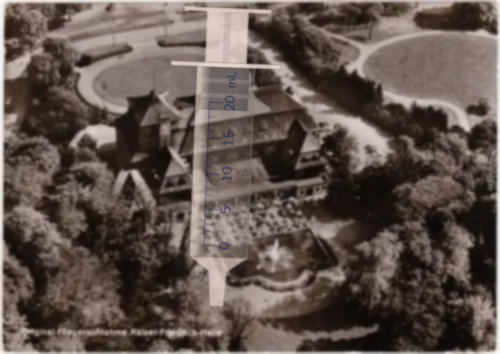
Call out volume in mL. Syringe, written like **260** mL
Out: **19** mL
